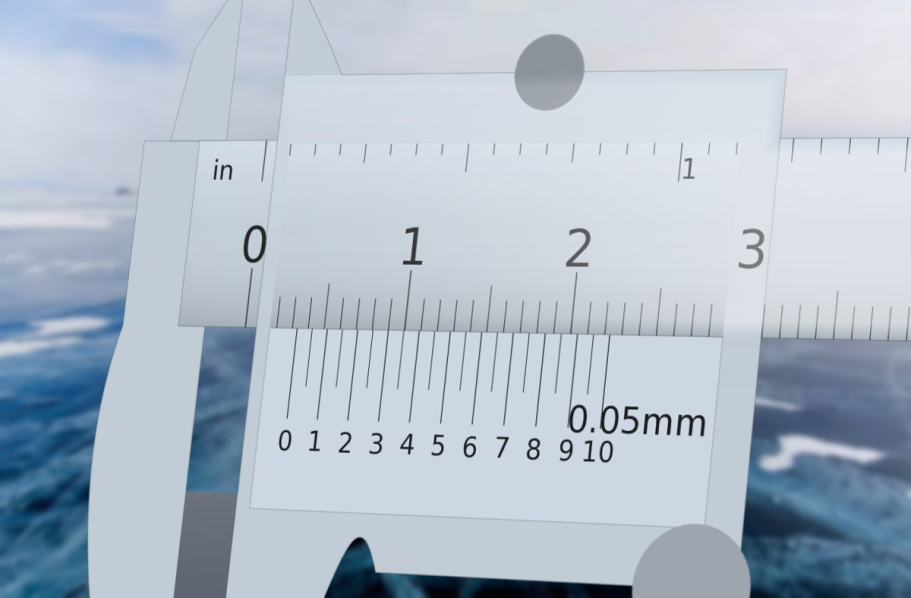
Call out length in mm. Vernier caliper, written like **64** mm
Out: **3.3** mm
